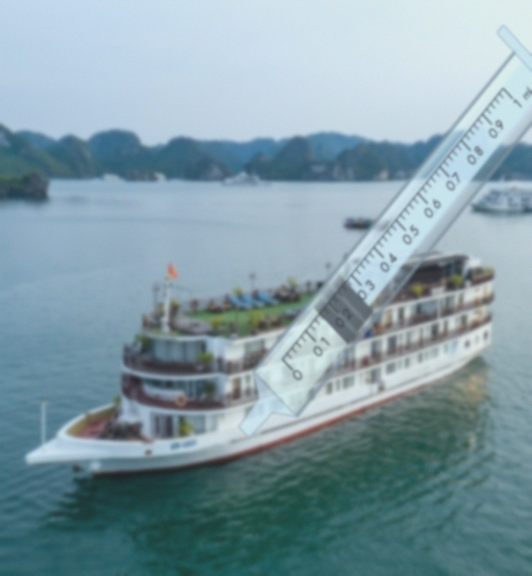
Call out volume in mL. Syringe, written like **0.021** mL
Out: **0.16** mL
